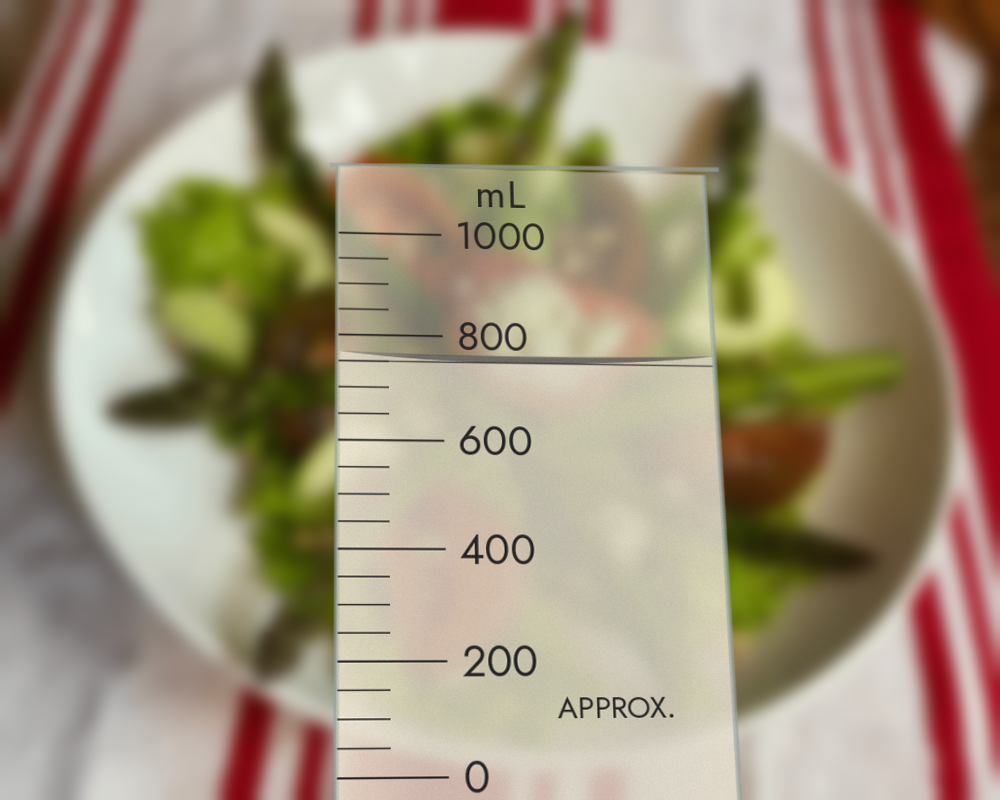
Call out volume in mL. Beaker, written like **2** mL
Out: **750** mL
